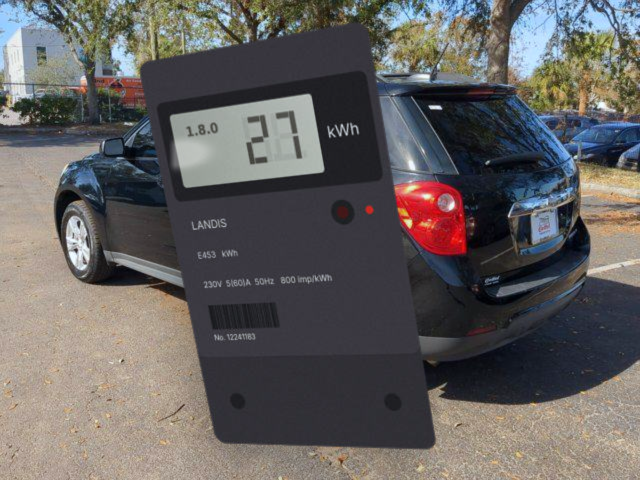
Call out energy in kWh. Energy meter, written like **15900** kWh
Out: **27** kWh
